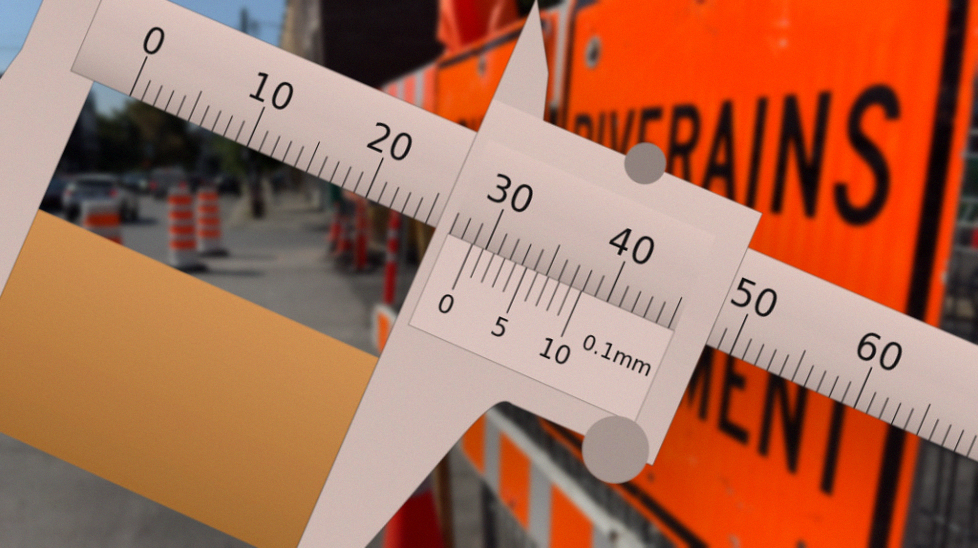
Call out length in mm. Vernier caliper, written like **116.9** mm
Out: **28.9** mm
